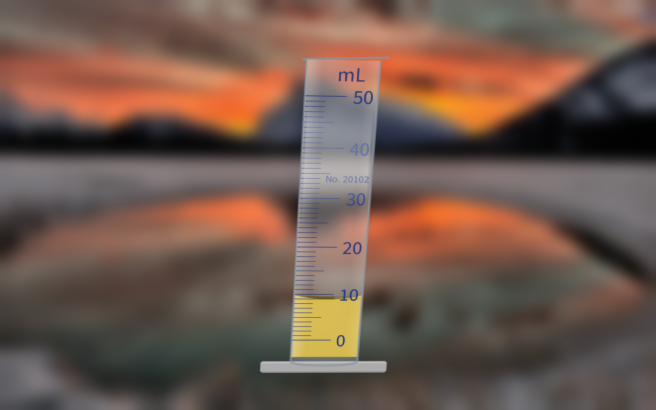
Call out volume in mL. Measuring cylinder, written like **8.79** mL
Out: **9** mL
